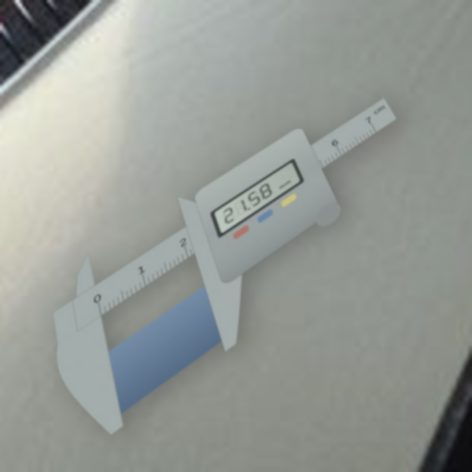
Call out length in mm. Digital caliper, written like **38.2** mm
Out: **21.58** mm
